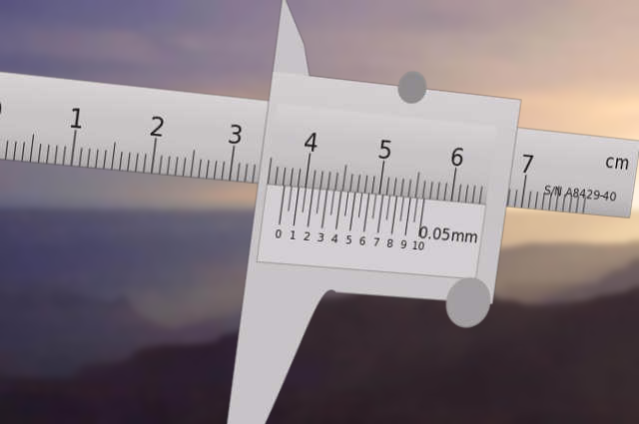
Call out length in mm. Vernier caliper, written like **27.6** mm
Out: **37.2** mm
